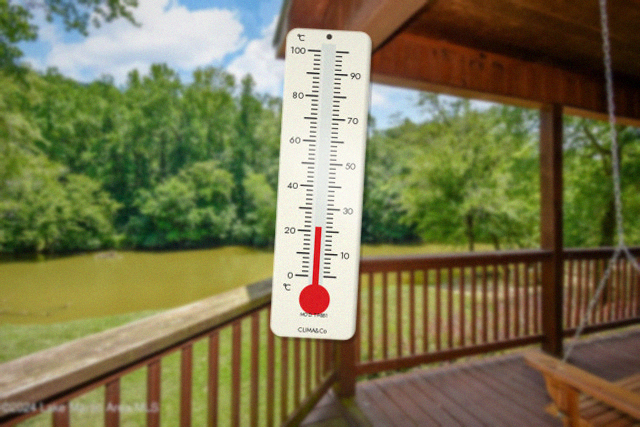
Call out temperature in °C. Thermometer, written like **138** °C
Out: **22** °C
